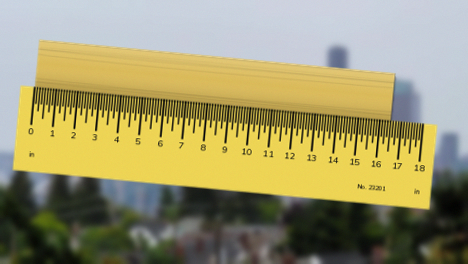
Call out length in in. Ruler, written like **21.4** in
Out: **16.5** in
